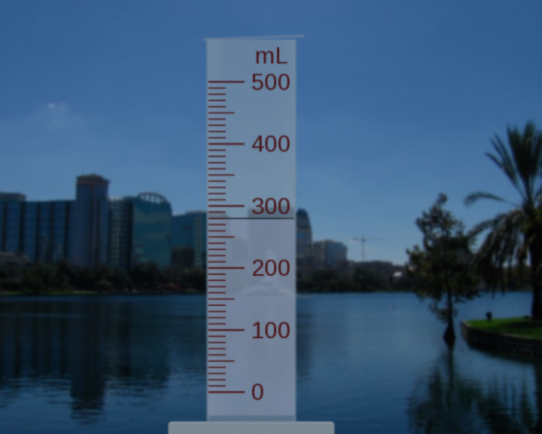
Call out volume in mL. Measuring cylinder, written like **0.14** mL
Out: **280** mL
